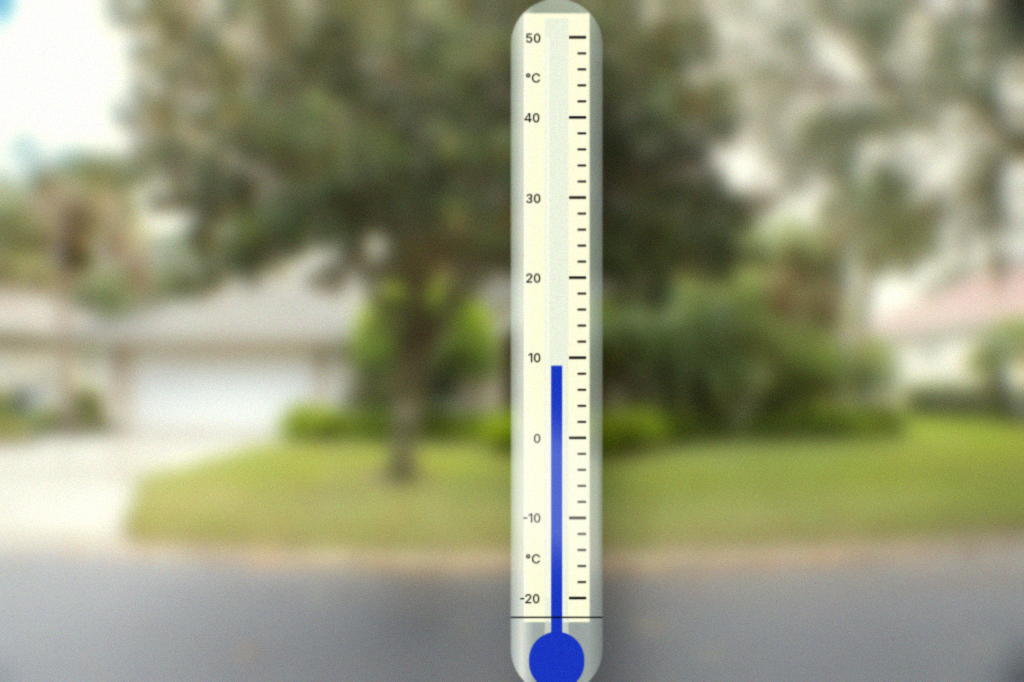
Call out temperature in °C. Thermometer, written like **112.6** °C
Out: **9** °C
